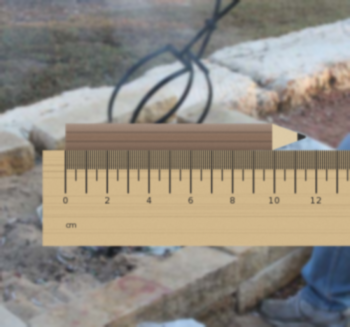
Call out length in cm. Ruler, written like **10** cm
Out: **11.5** cm
